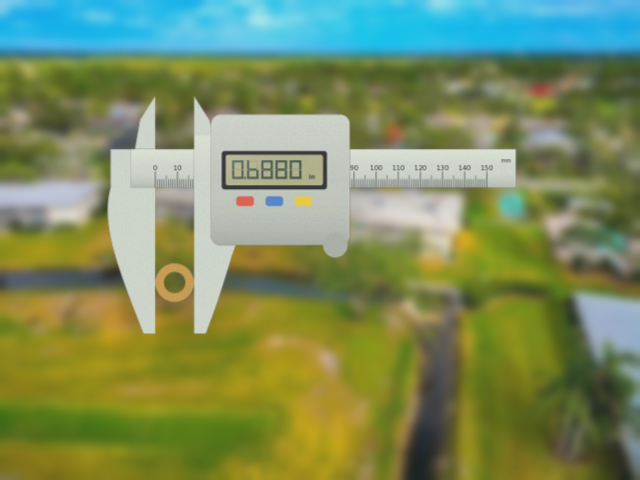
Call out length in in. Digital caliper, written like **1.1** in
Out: **0.6880** in
